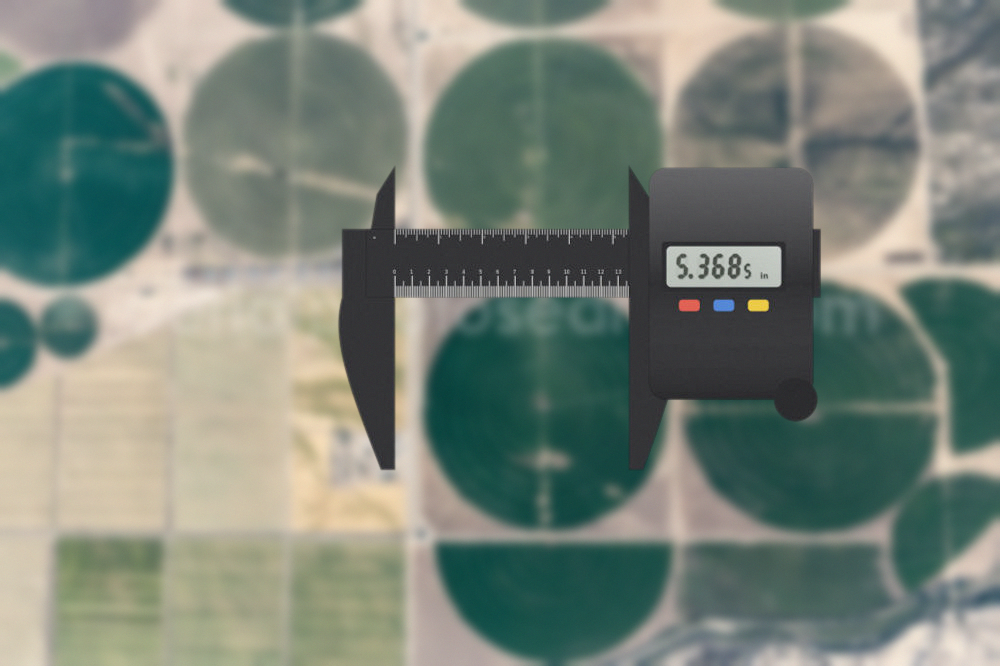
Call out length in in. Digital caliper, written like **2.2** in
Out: **5.3685** in
